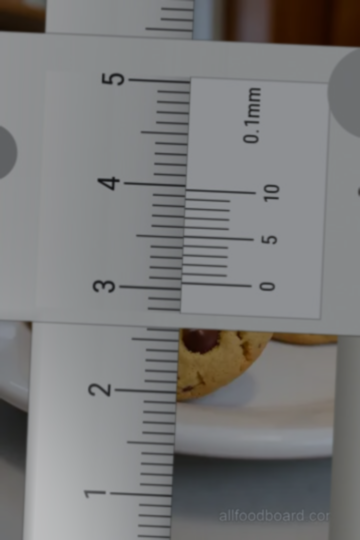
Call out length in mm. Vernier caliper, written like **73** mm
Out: **30.6** mm
